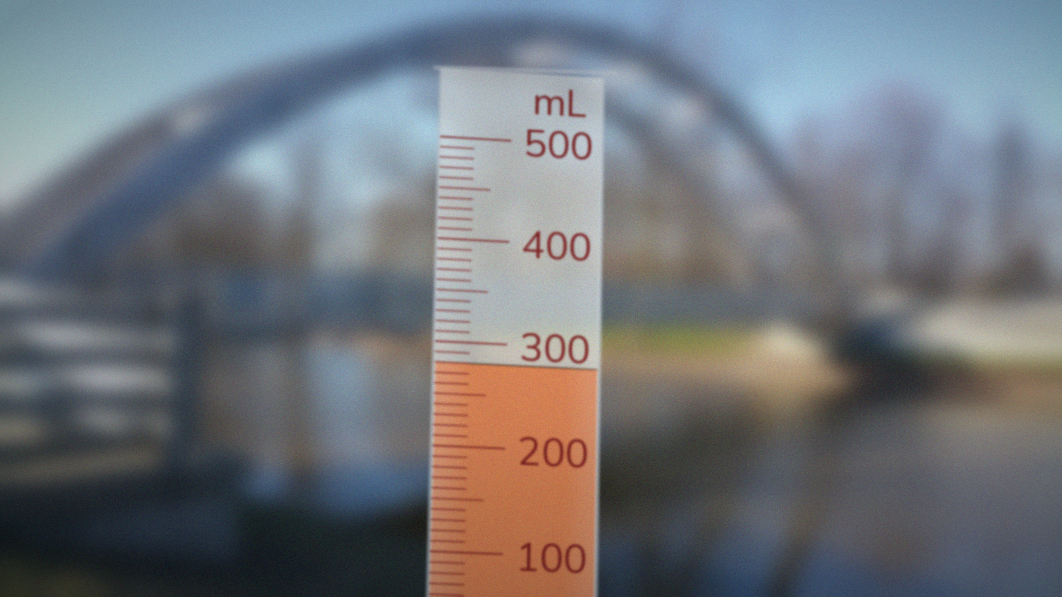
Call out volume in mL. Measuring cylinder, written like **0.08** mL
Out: **280** mL
